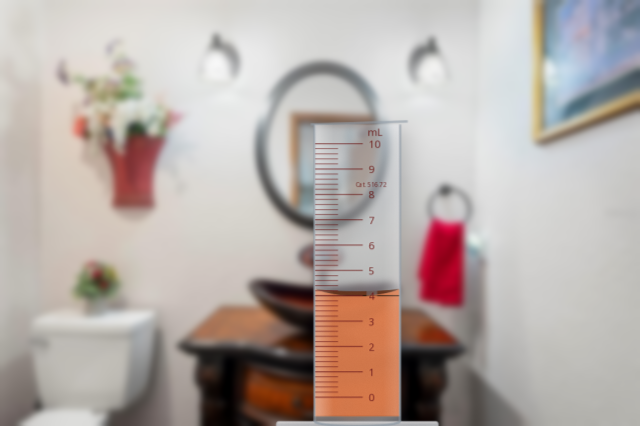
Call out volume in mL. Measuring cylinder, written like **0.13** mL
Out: **4** mL
